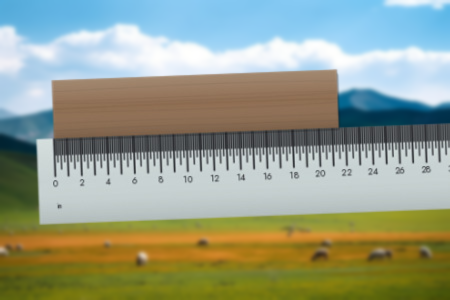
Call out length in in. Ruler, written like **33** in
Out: **21.5** in
